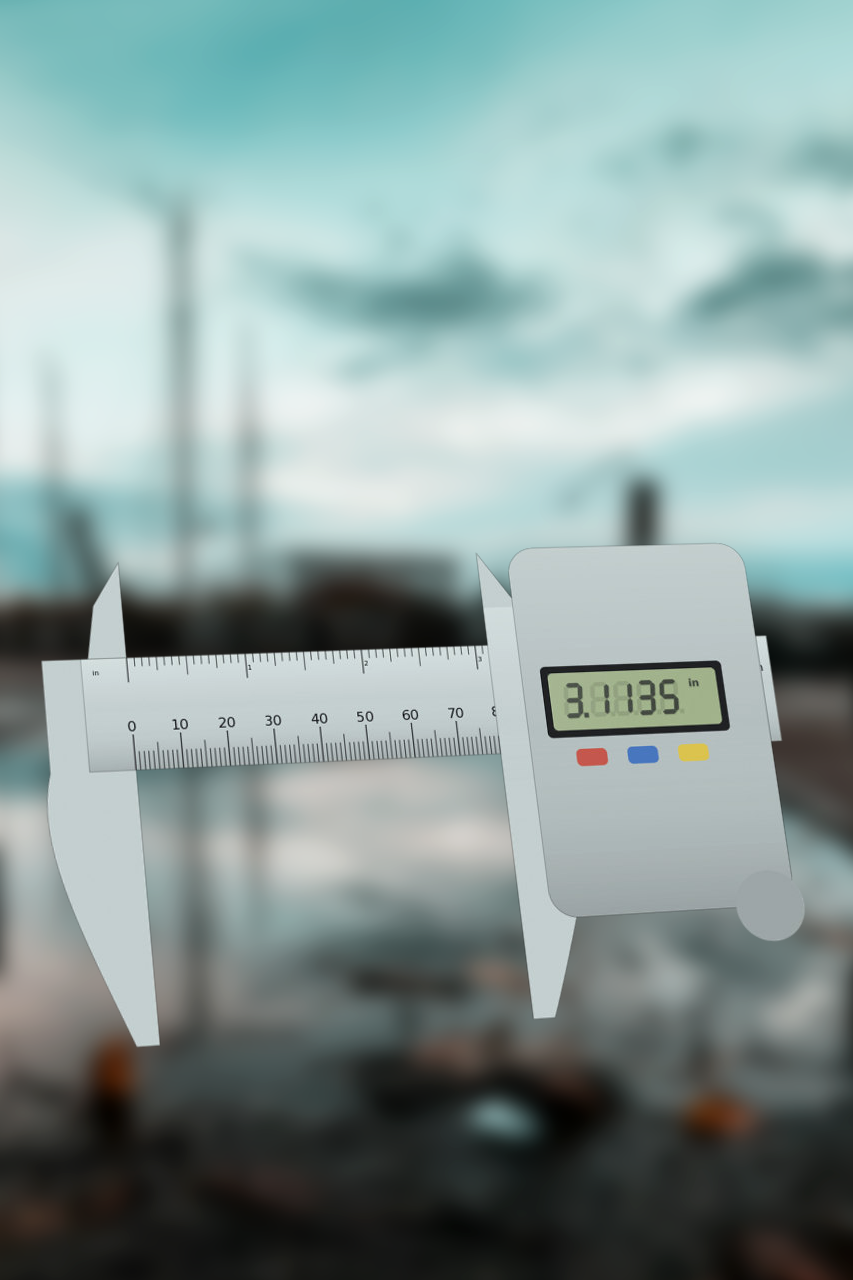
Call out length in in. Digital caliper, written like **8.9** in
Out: **3.1135** in
